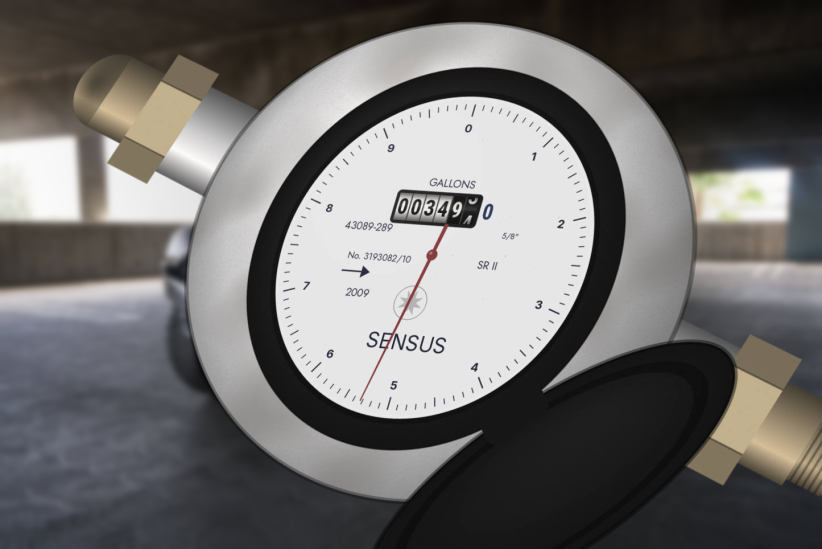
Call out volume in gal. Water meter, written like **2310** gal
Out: **34935.3** gal
